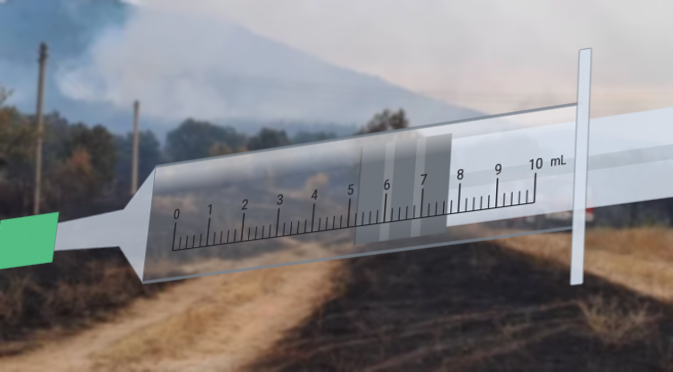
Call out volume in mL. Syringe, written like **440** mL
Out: **5.2** mL
